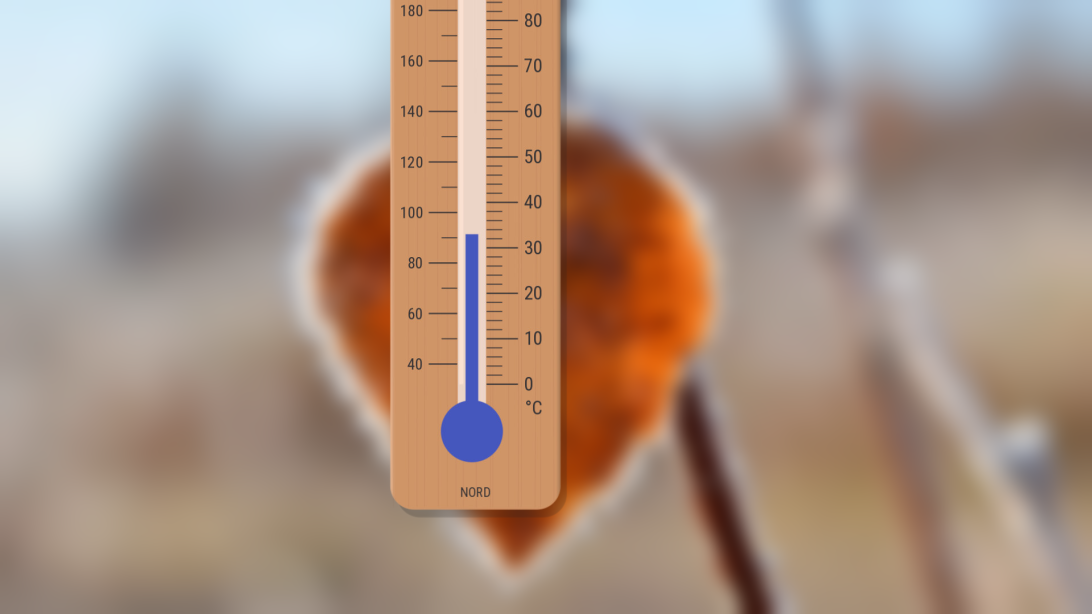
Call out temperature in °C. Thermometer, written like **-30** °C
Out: **33** °C
